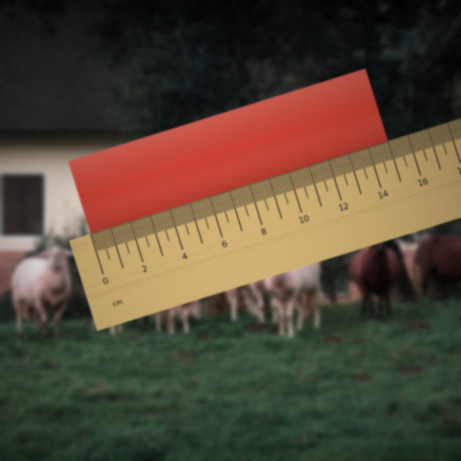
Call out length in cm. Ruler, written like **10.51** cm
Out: **15** cm
